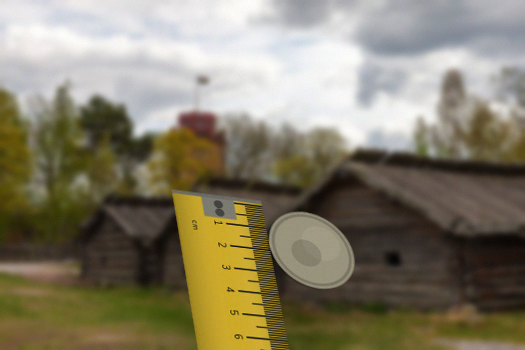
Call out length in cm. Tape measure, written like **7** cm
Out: **3.5** cm
